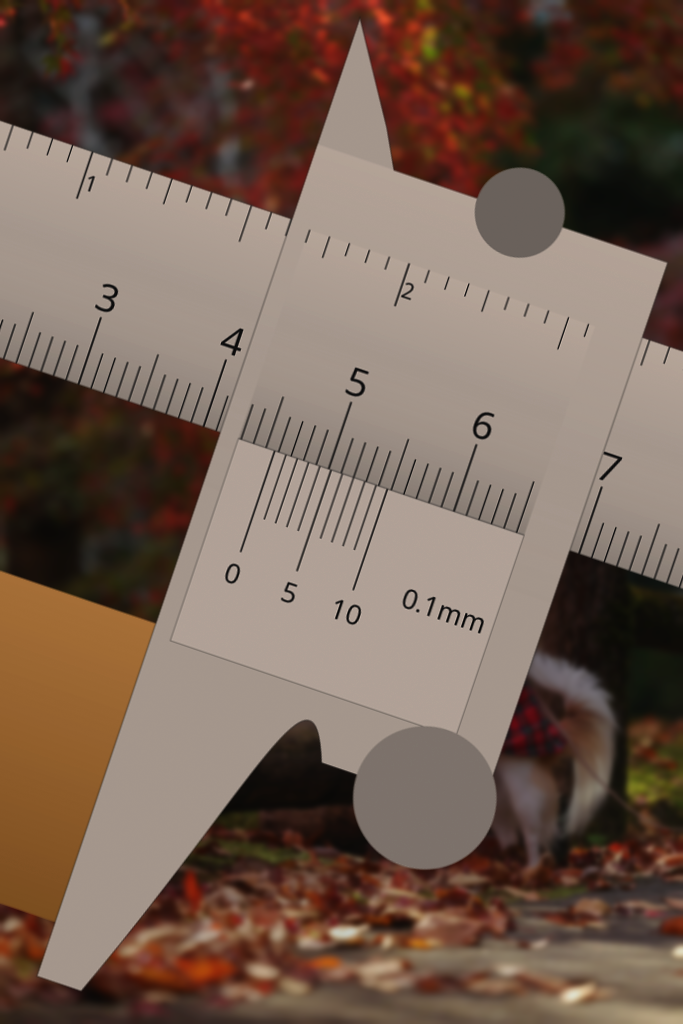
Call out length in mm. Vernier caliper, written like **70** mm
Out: **45.7** mm
